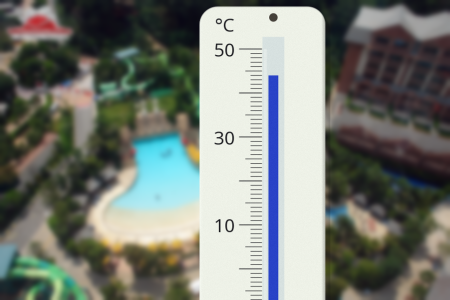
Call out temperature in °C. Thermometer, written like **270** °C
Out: **44** °C
